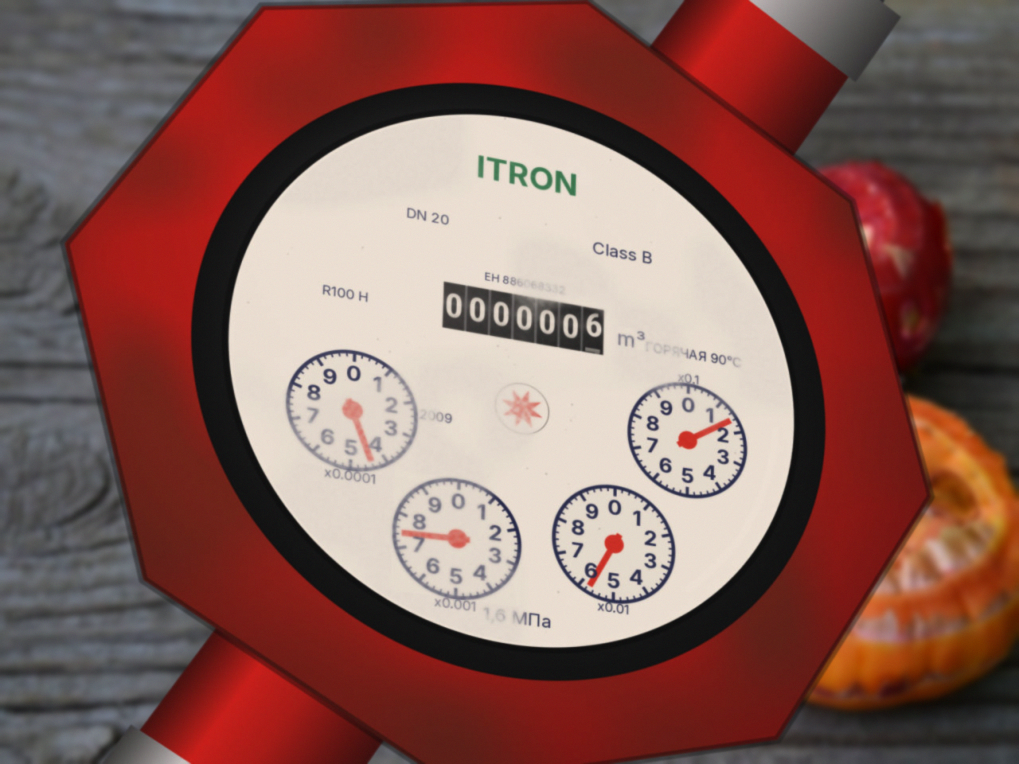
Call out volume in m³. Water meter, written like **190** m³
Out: **6.1574** m³
